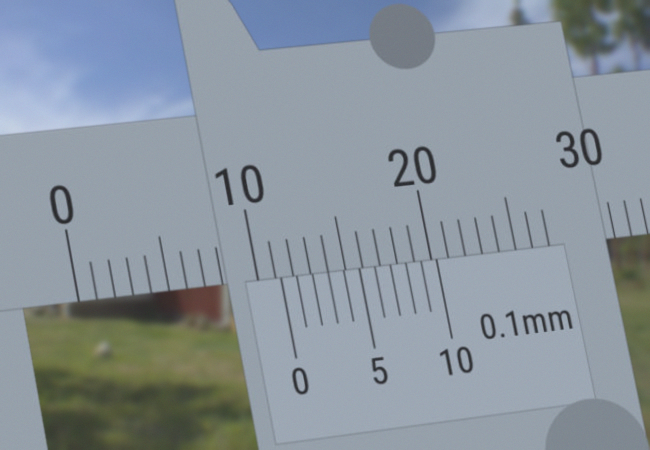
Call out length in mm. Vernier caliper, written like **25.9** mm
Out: **11.3** mm
